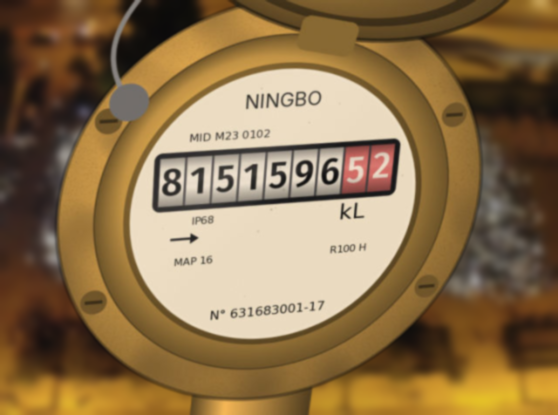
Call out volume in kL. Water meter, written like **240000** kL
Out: **8151596.52** kL
